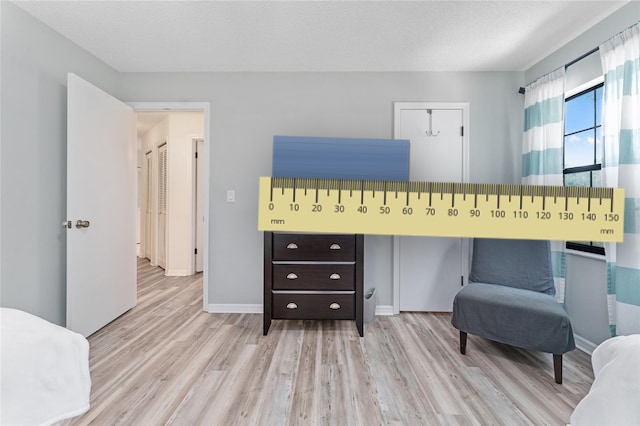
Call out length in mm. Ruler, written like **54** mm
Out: **60** mm
